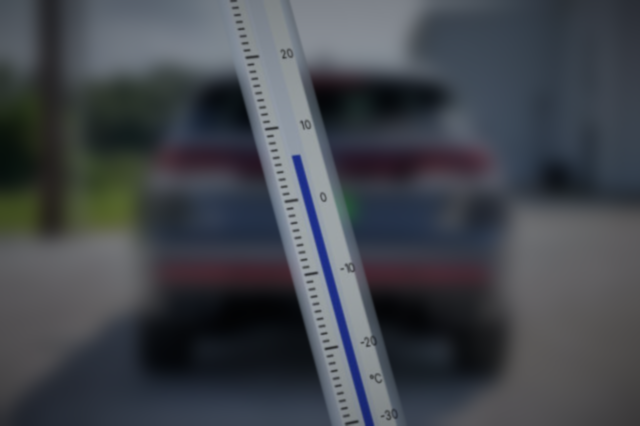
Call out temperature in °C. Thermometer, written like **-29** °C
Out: **6** °C
